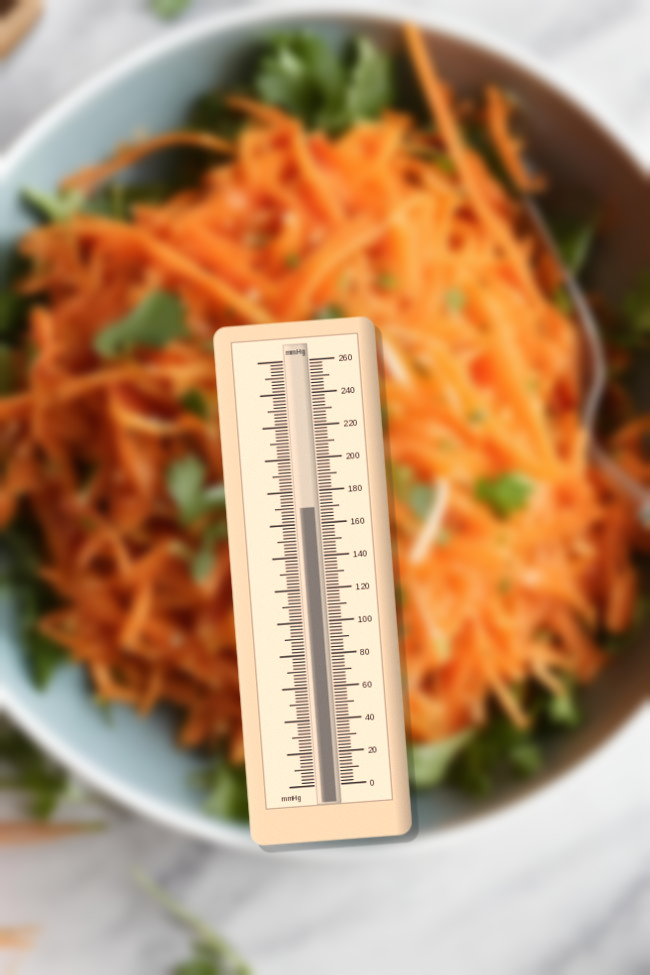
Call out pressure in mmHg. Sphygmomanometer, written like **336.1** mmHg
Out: **170** mmHg
